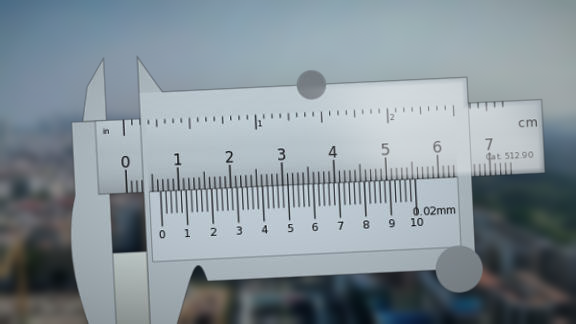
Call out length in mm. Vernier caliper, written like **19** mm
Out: **6.5** mm
